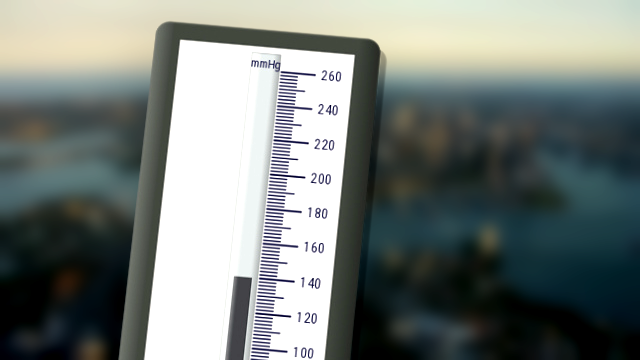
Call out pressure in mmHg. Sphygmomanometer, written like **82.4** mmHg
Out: **140** mmHg
